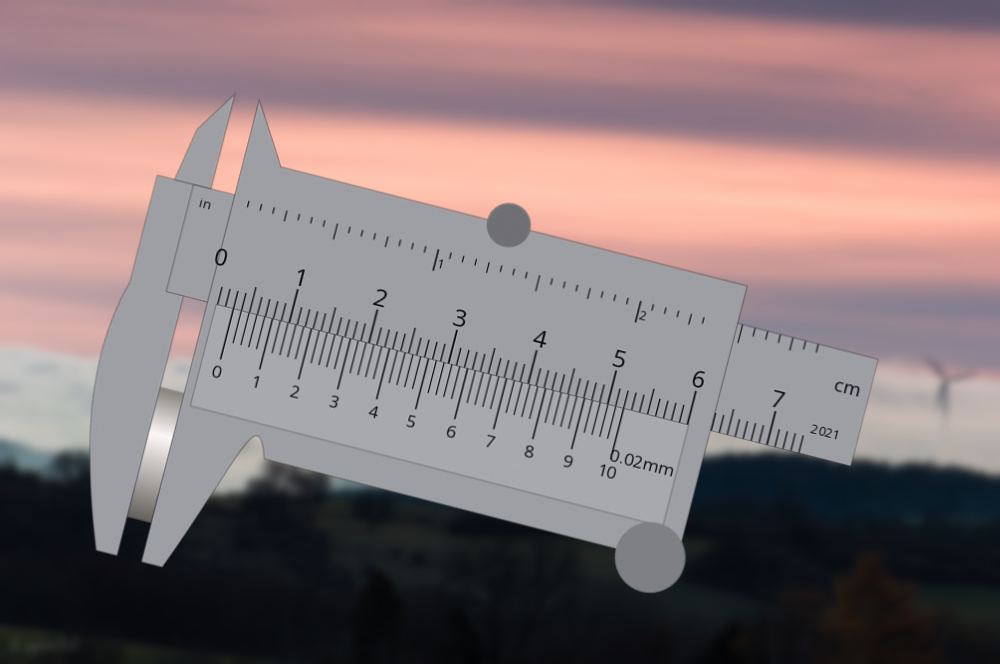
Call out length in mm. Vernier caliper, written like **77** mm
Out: **3.0** mm
